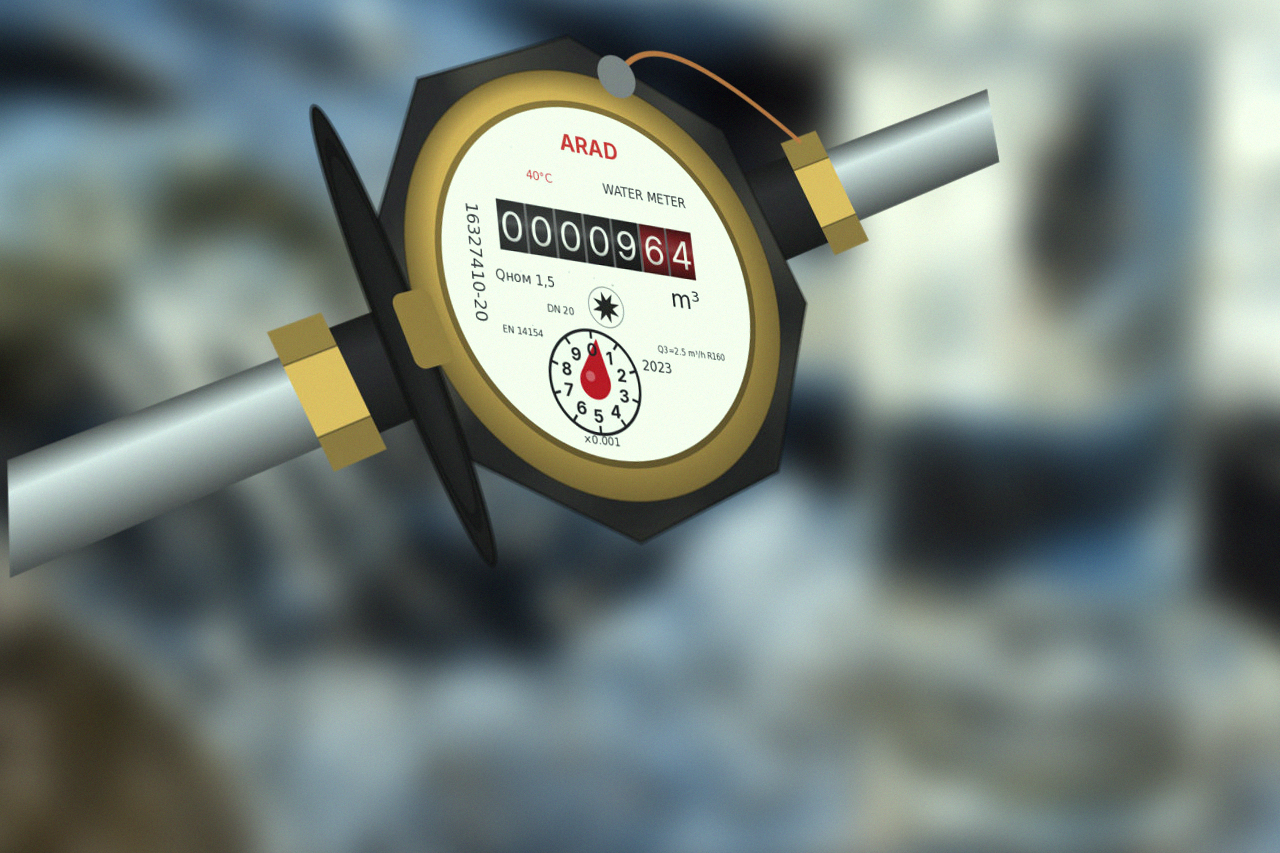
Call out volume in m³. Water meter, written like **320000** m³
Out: **9.640** m³
